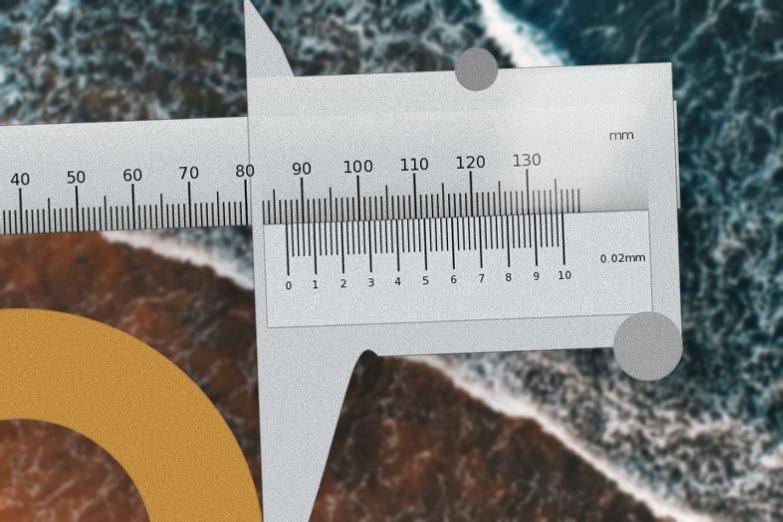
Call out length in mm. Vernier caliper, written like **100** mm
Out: **87.0** mm
